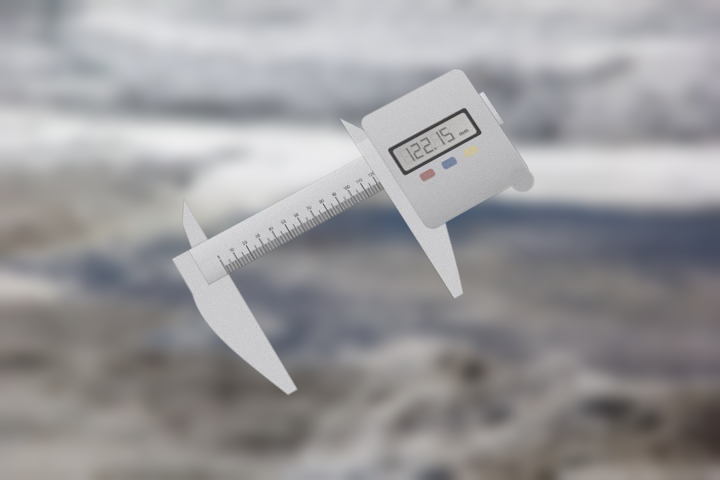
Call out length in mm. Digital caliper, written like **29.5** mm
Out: **122.15** mm
